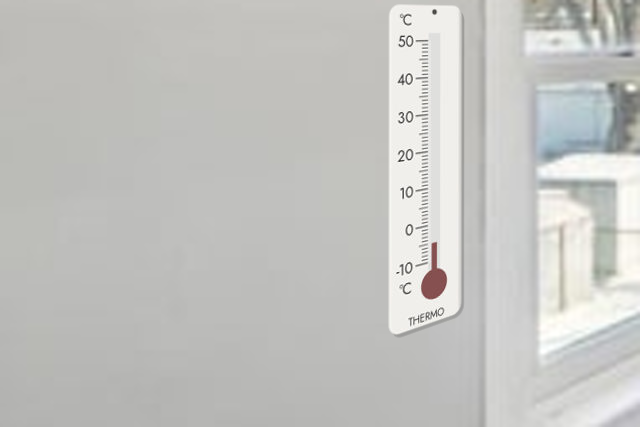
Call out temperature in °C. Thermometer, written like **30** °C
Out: **-5** °C
